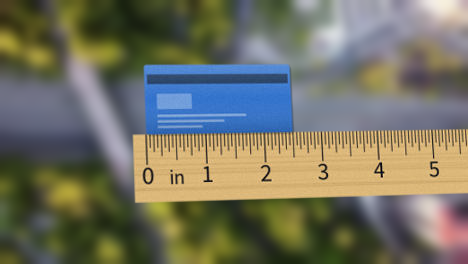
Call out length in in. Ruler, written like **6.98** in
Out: **2.5** in
